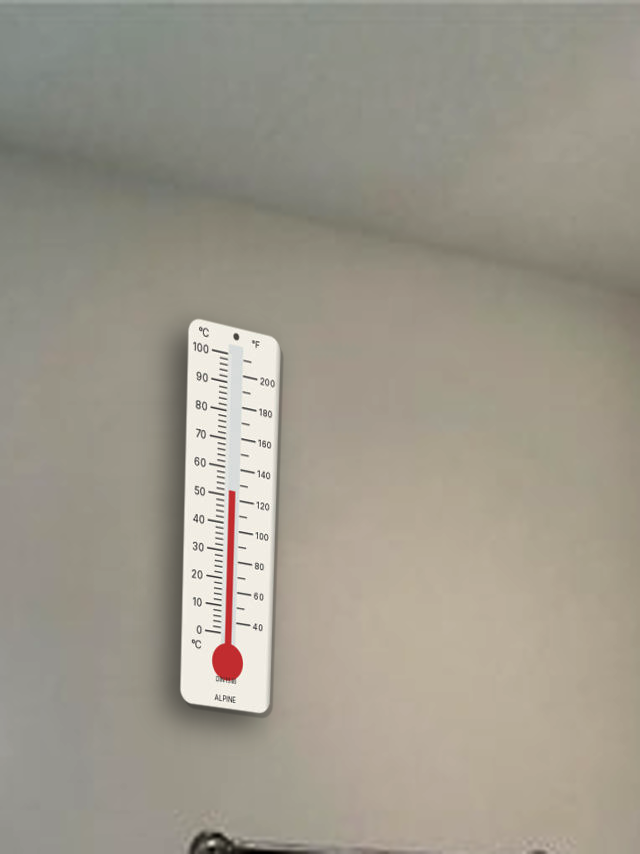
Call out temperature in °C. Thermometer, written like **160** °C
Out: **52** °C
